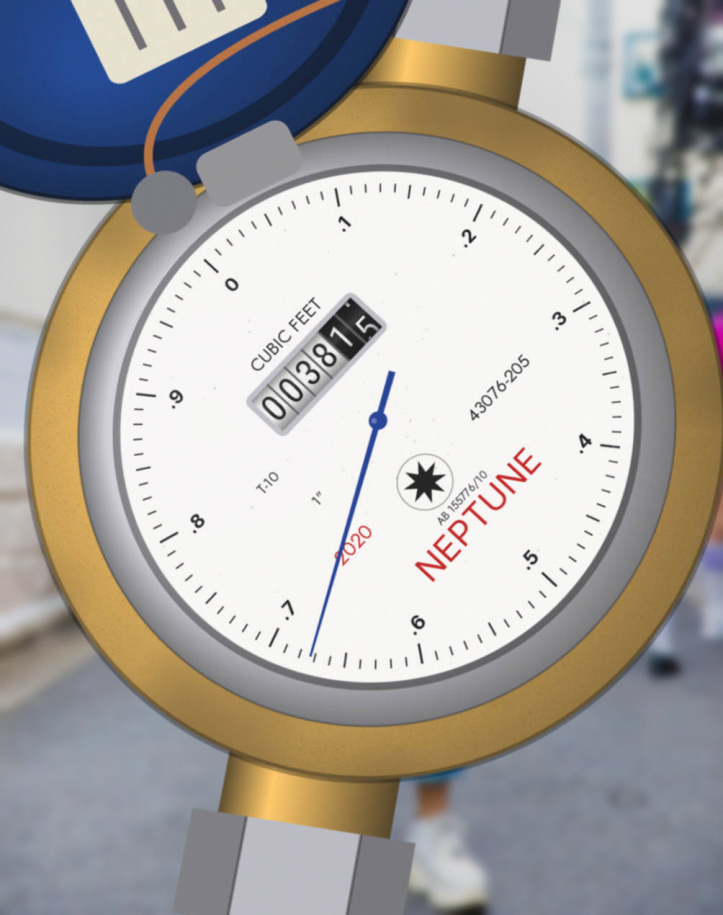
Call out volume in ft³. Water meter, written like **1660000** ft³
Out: **3814.67** ft³
